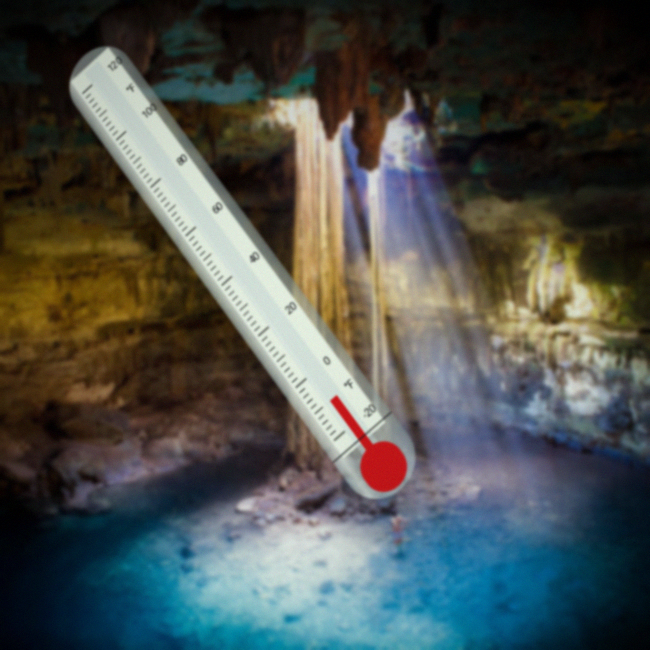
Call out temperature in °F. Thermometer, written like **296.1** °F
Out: **-10** °F
